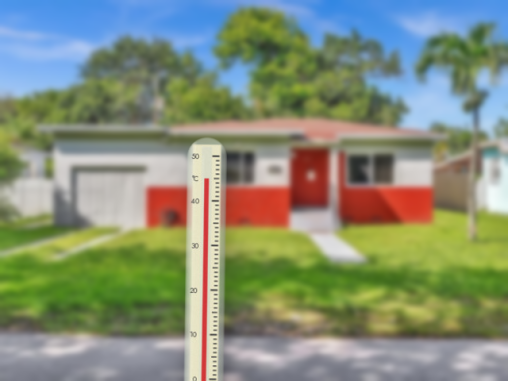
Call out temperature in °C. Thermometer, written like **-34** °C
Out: **45** °C
